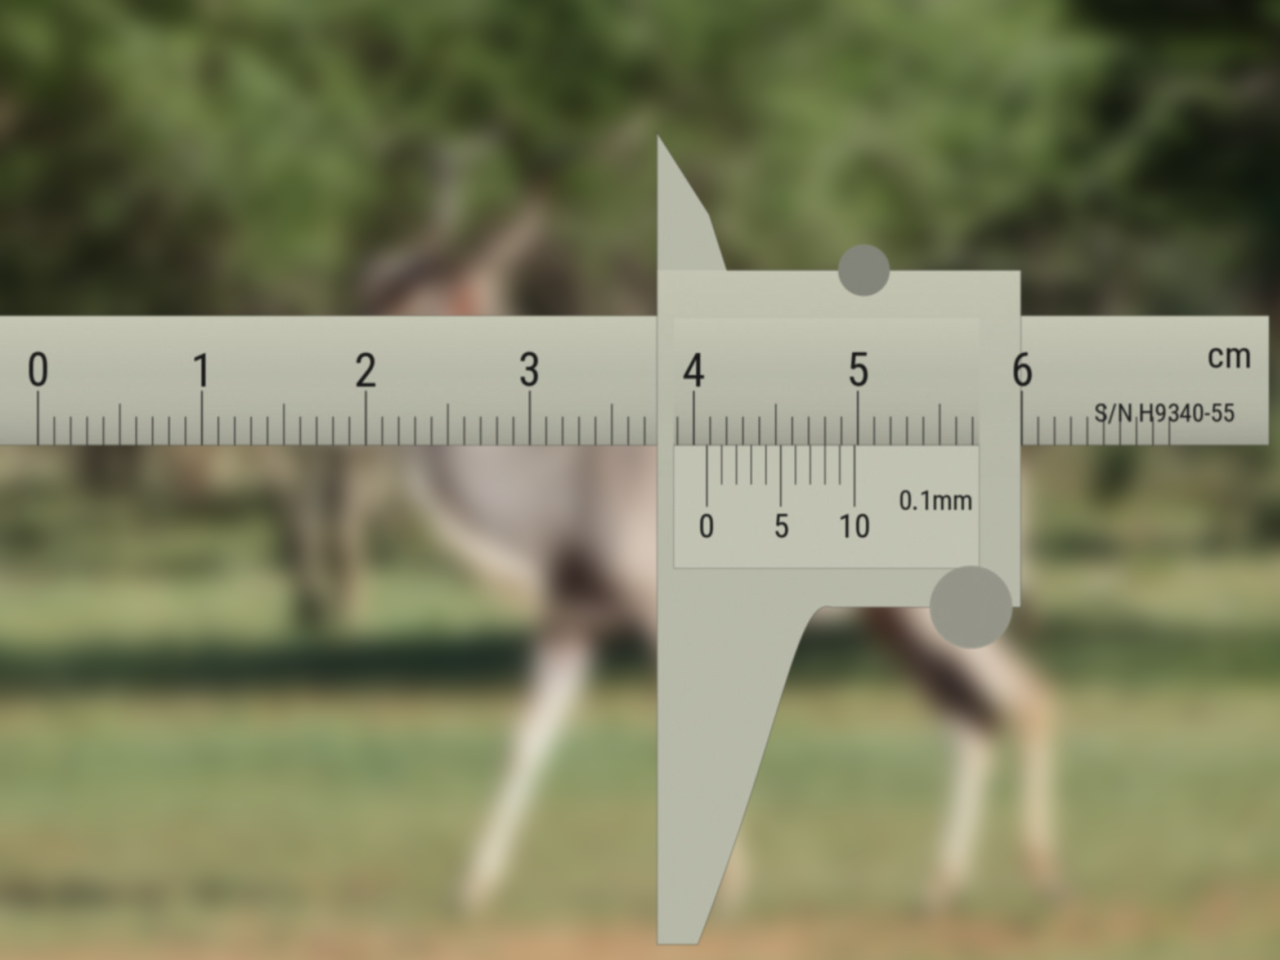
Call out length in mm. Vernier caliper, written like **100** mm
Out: **40.8** mm
